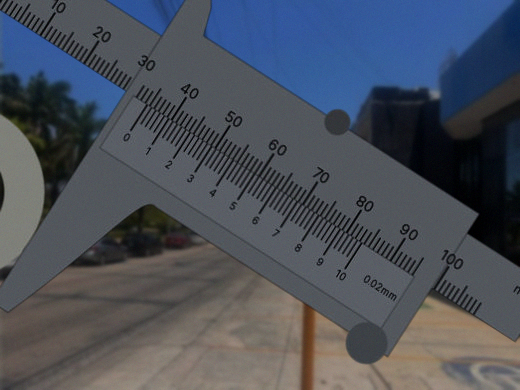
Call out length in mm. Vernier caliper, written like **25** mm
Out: **34.5** mm
